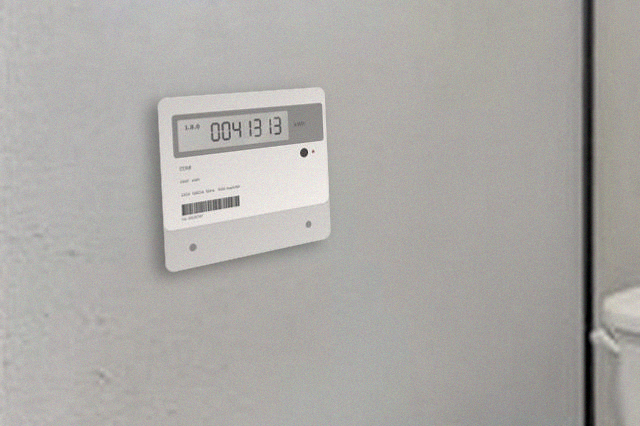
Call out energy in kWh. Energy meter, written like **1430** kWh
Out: **41313** kWh
